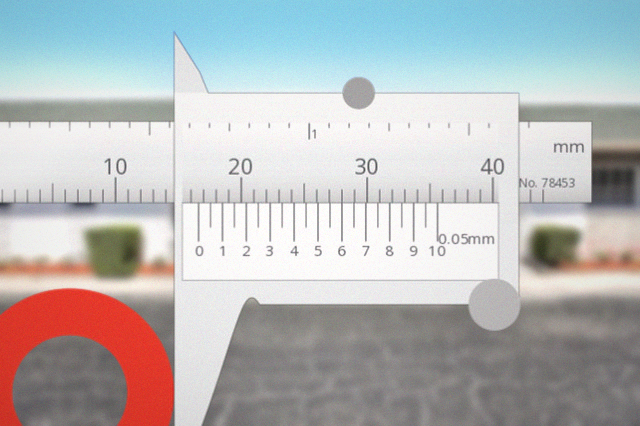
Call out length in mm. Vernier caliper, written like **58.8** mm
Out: **16.6** mm
